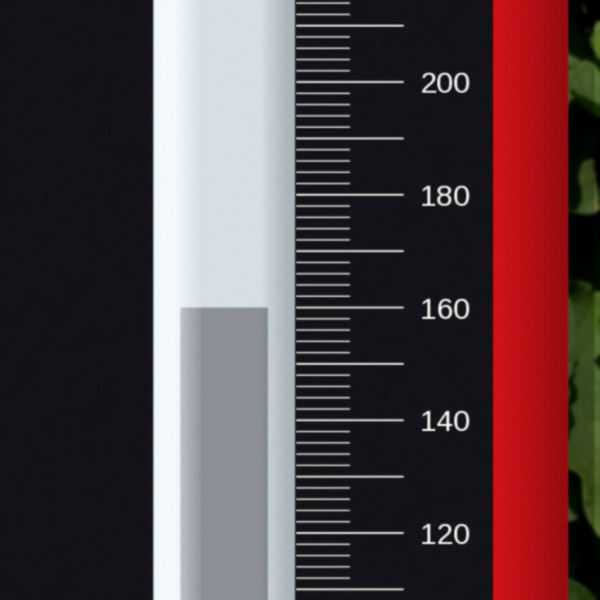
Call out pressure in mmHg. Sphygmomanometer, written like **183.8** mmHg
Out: **160** mmHg
